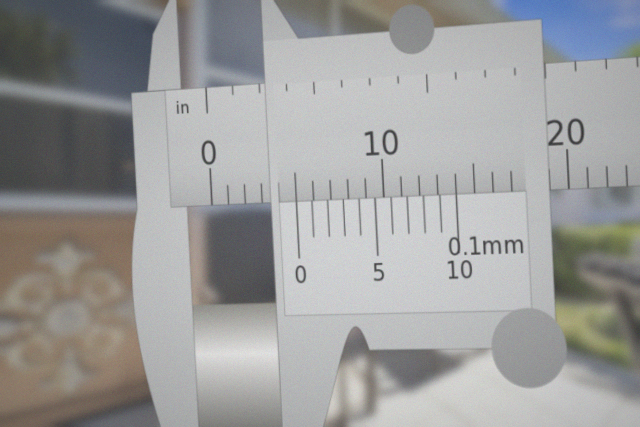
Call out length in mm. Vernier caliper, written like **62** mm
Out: **5.0** mm
